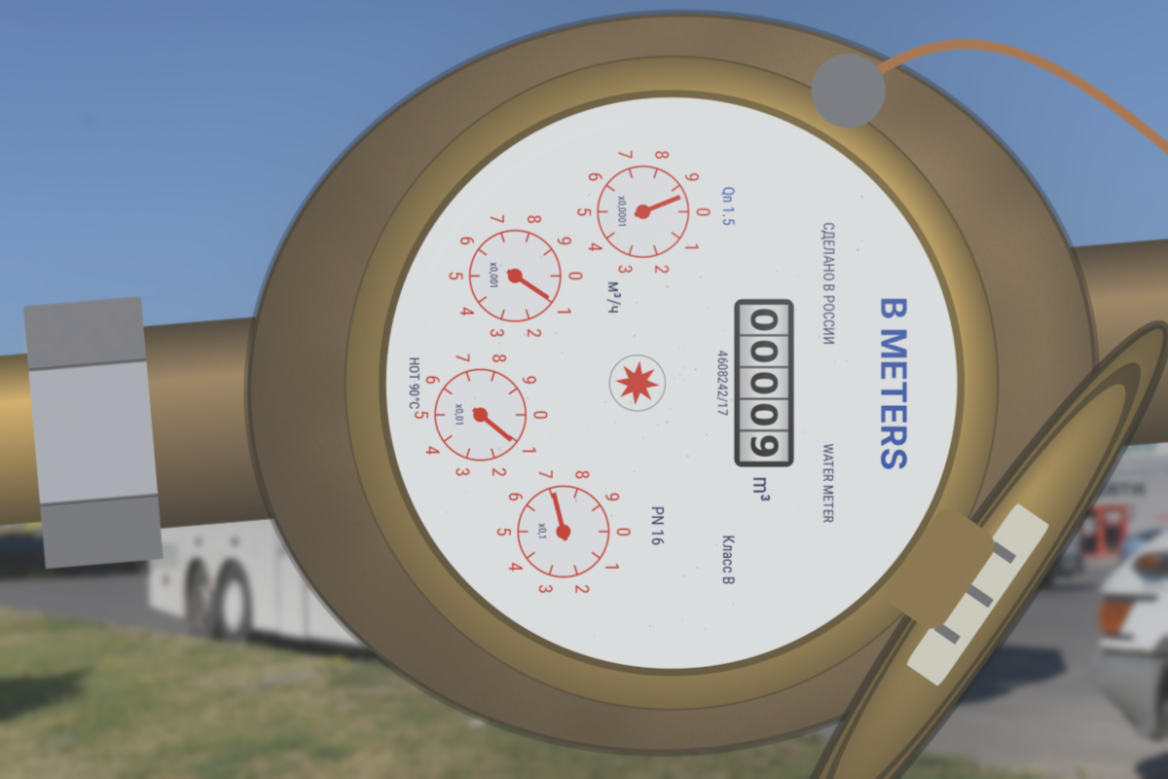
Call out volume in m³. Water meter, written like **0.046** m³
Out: **9.7109** m³
